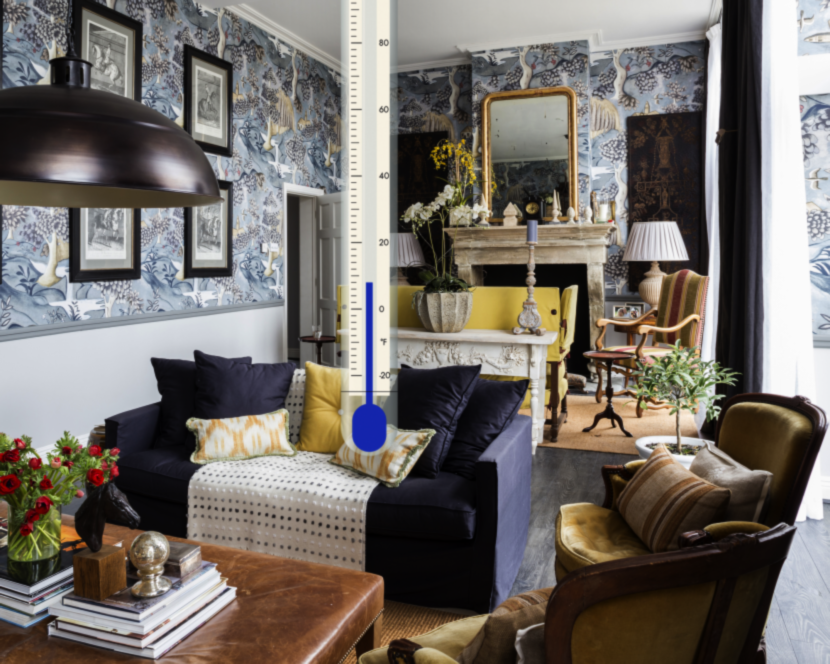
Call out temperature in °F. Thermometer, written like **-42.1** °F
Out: **8** °F
